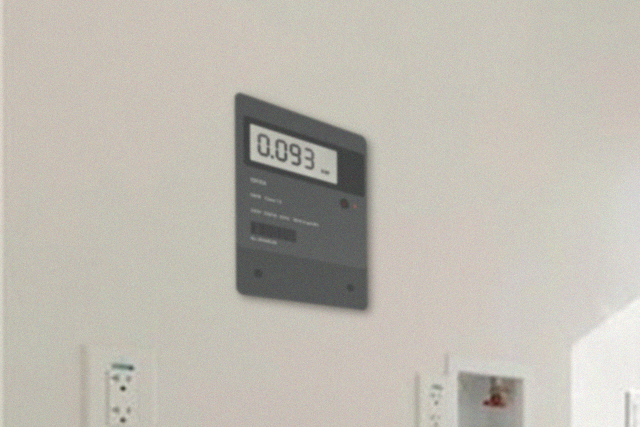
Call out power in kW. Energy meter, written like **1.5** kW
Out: **0.093** kW
